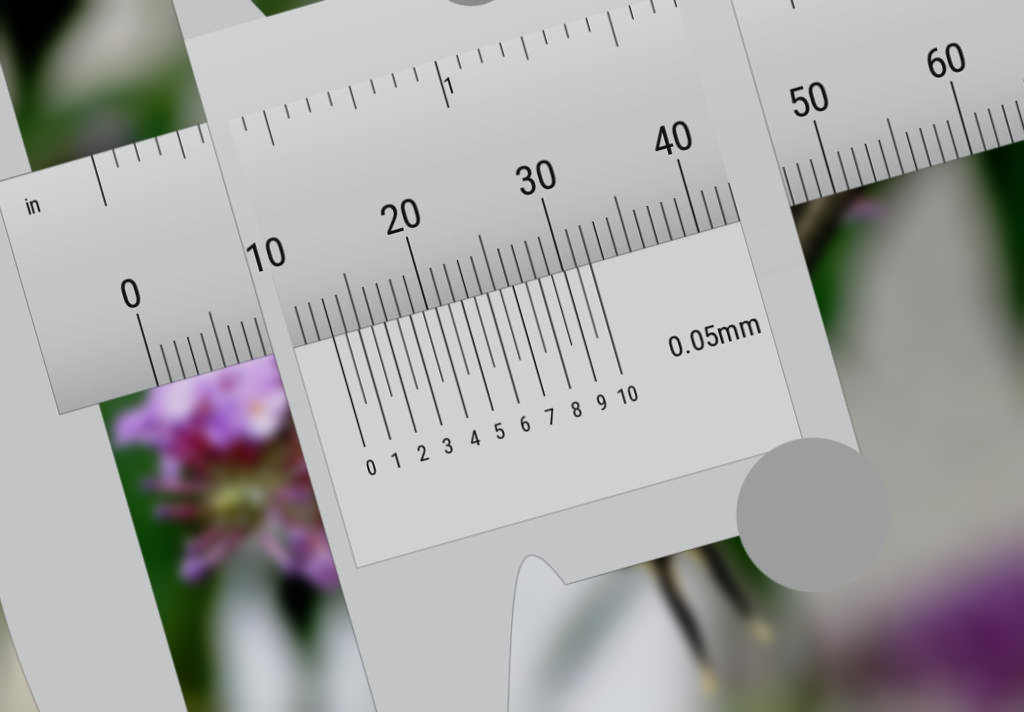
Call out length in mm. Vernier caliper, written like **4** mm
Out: **13.0** mm
